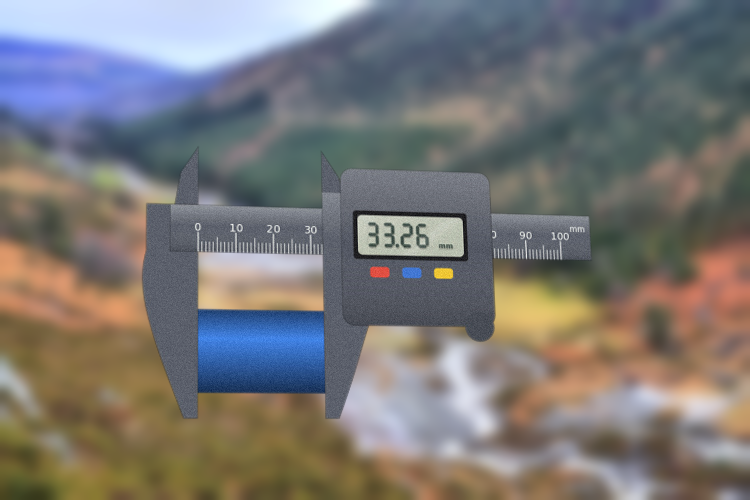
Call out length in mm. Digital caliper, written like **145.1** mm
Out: **33.26** mm
